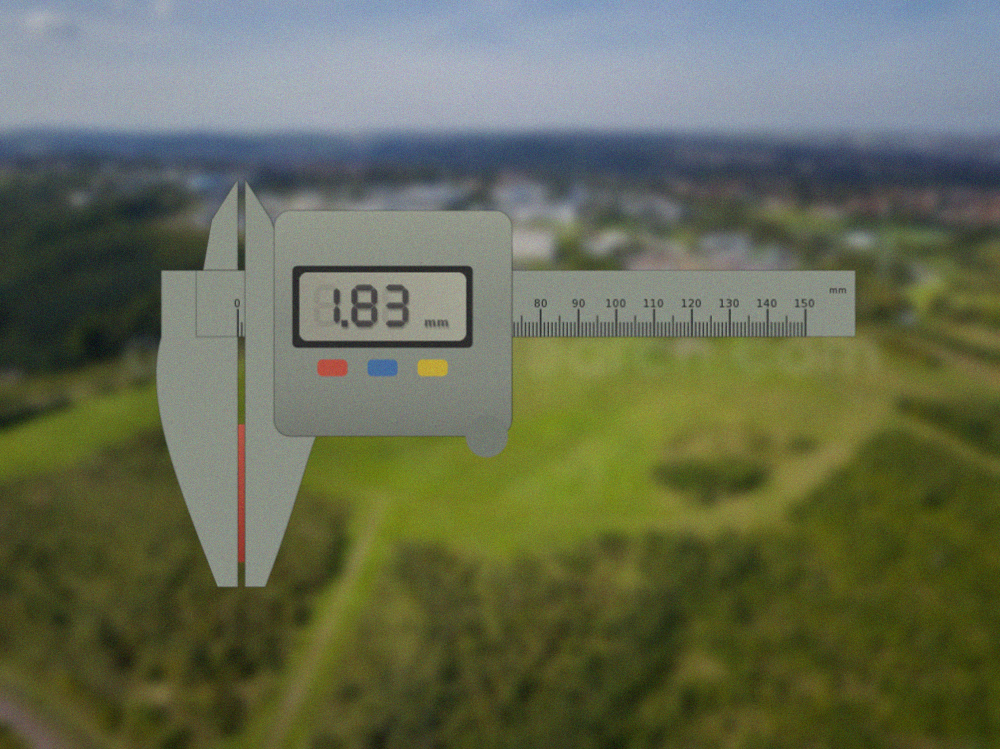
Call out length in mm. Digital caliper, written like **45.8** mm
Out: **1.83** mm
